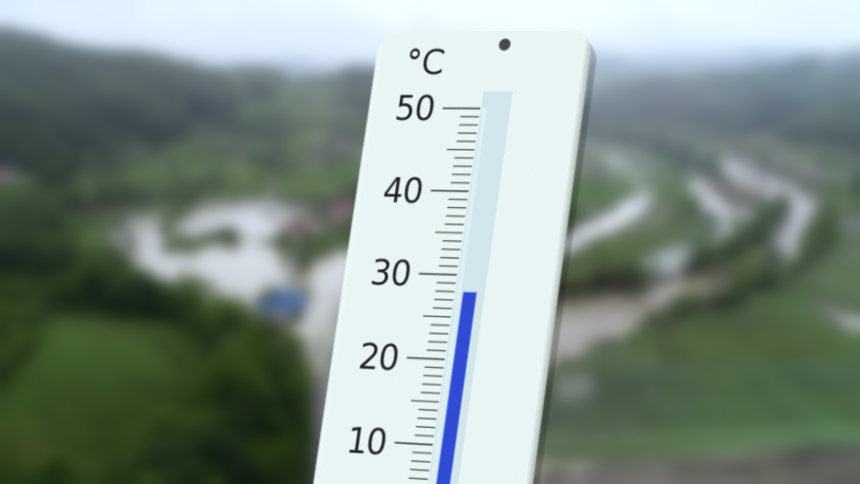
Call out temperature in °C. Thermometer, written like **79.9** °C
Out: **28** °C
